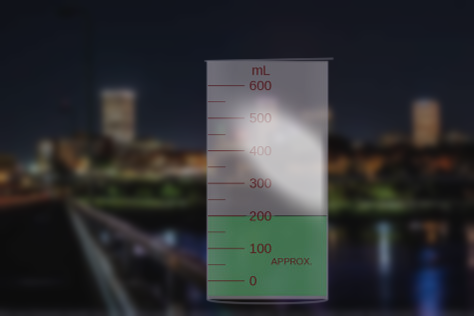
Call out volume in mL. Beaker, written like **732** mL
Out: **200** mL
